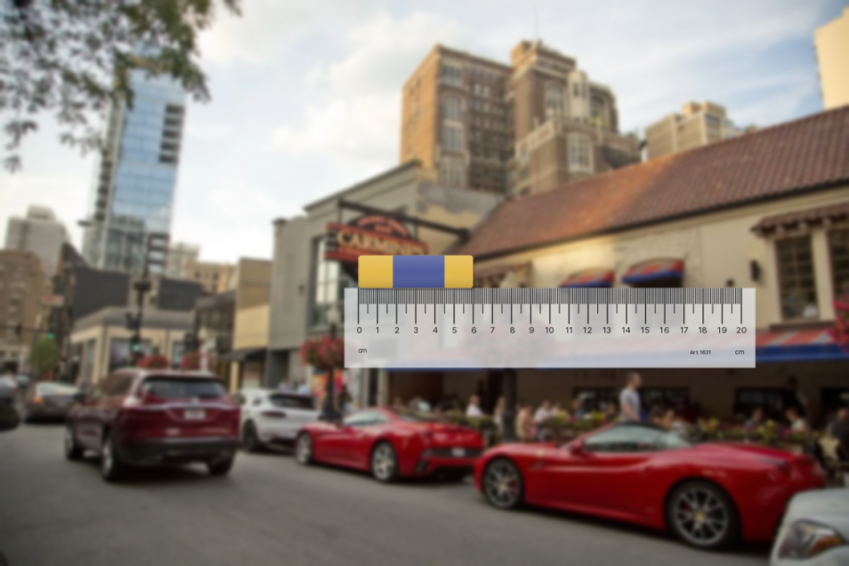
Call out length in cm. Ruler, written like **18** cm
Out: **6** cm
